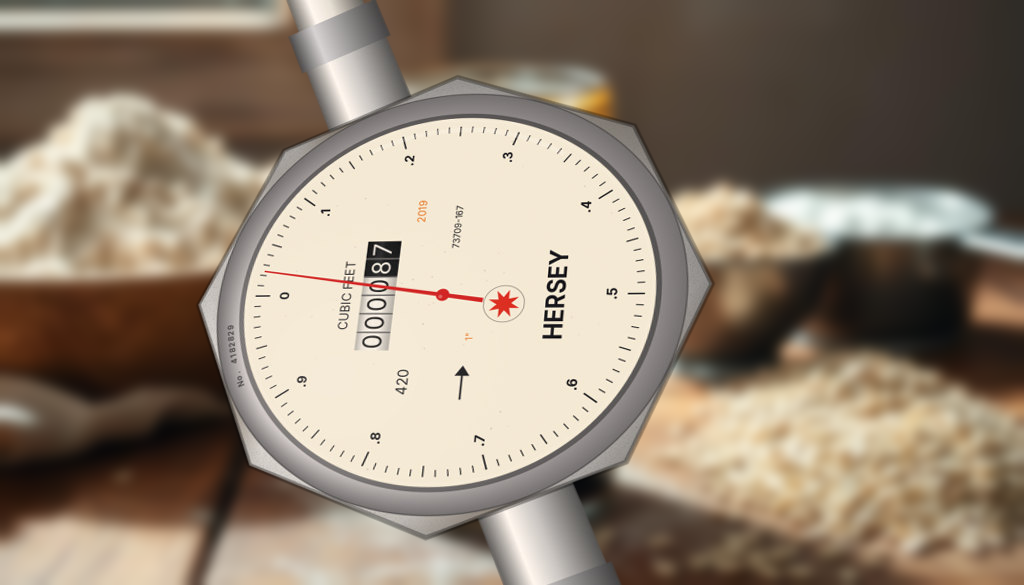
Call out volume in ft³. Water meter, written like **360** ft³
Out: **87.02** ft³
